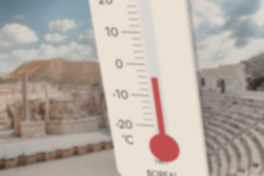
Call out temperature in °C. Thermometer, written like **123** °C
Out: **-4** °C
